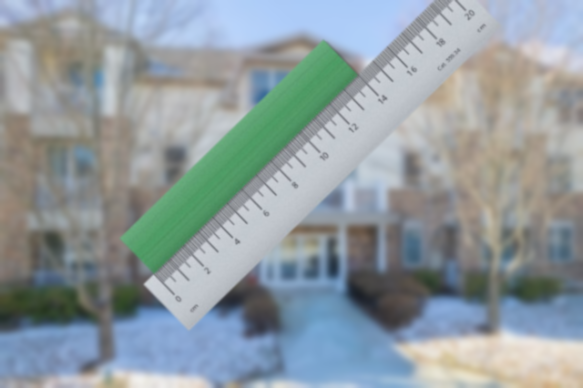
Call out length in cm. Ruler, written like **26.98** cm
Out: **14** cm
